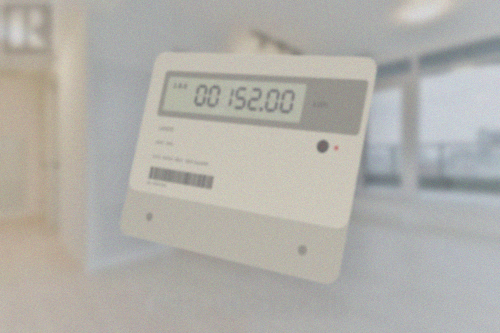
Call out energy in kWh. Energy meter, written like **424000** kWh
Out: **152.00** kWh
